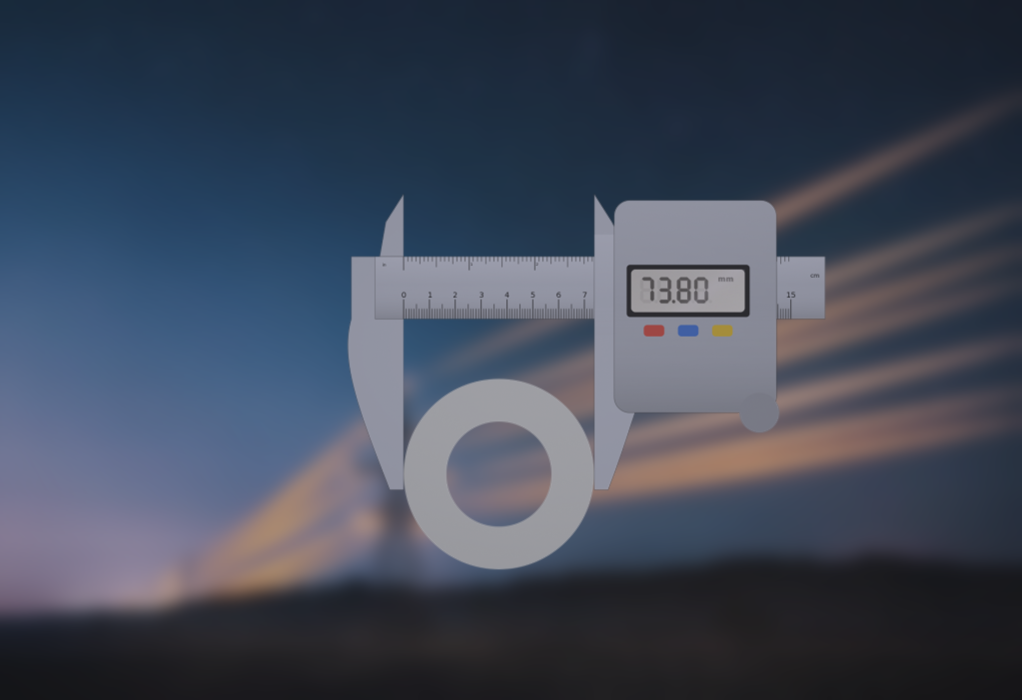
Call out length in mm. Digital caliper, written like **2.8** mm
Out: **73.80** mm
